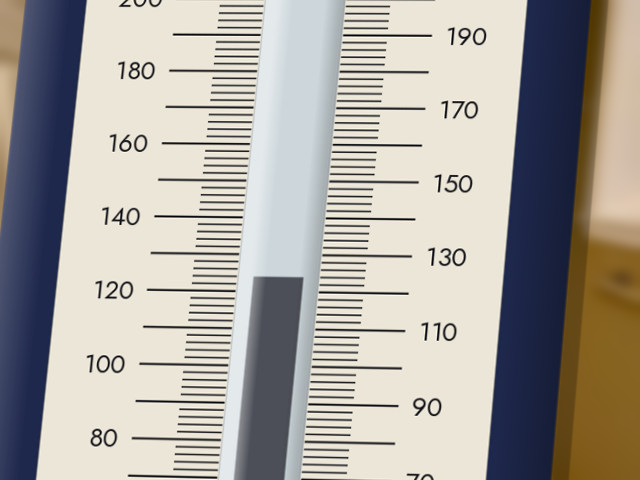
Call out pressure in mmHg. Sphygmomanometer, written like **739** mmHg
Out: **124** mmHg
